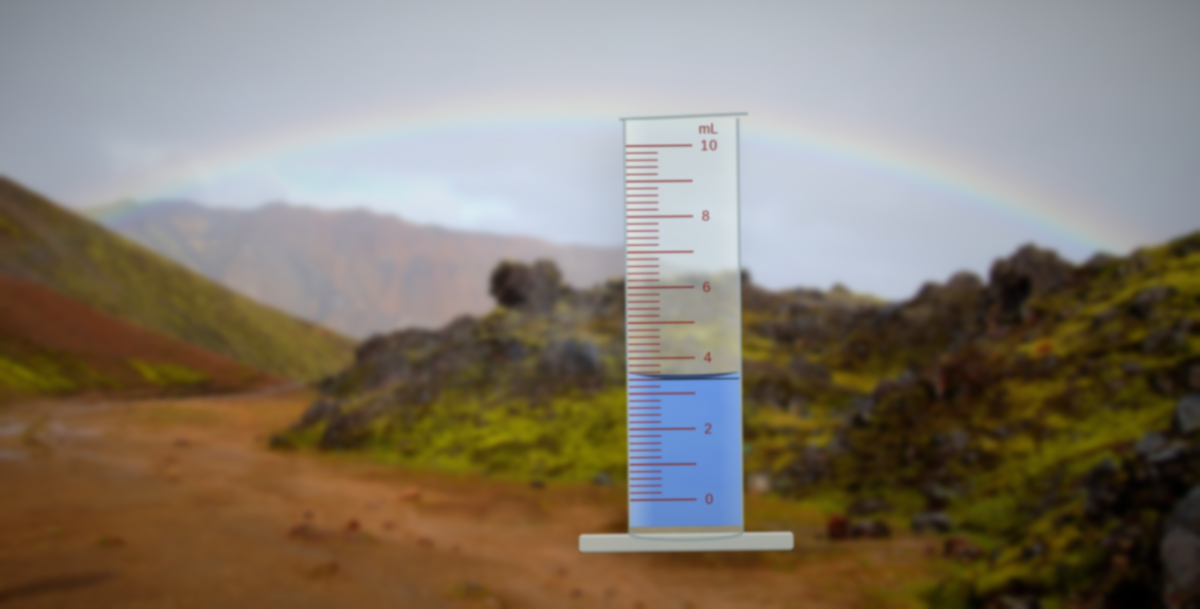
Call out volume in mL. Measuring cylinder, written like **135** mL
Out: **3.4** mL
